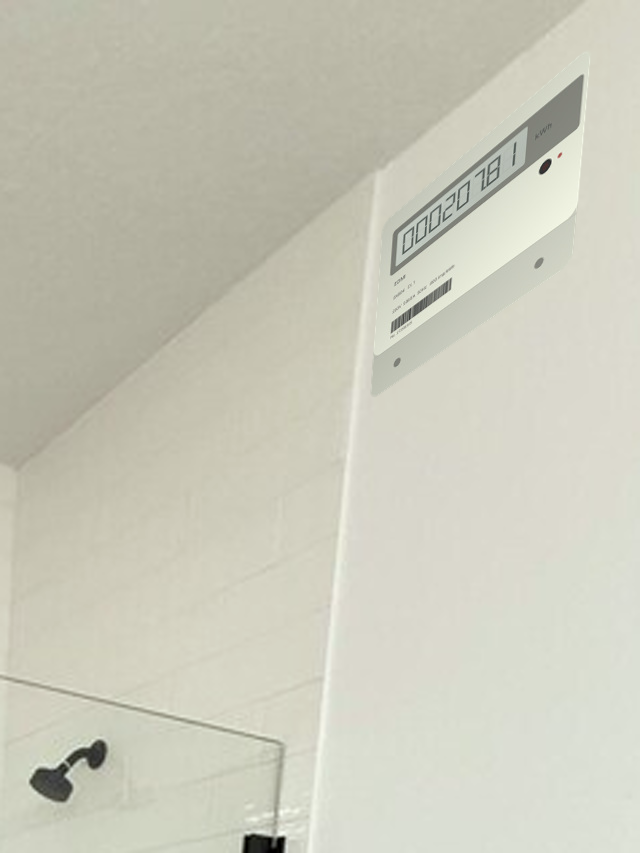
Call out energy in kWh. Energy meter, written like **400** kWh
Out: **207.81** kWh
